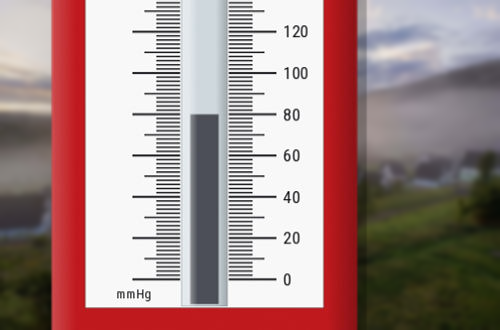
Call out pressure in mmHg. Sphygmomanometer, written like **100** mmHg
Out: **80** mmHg
